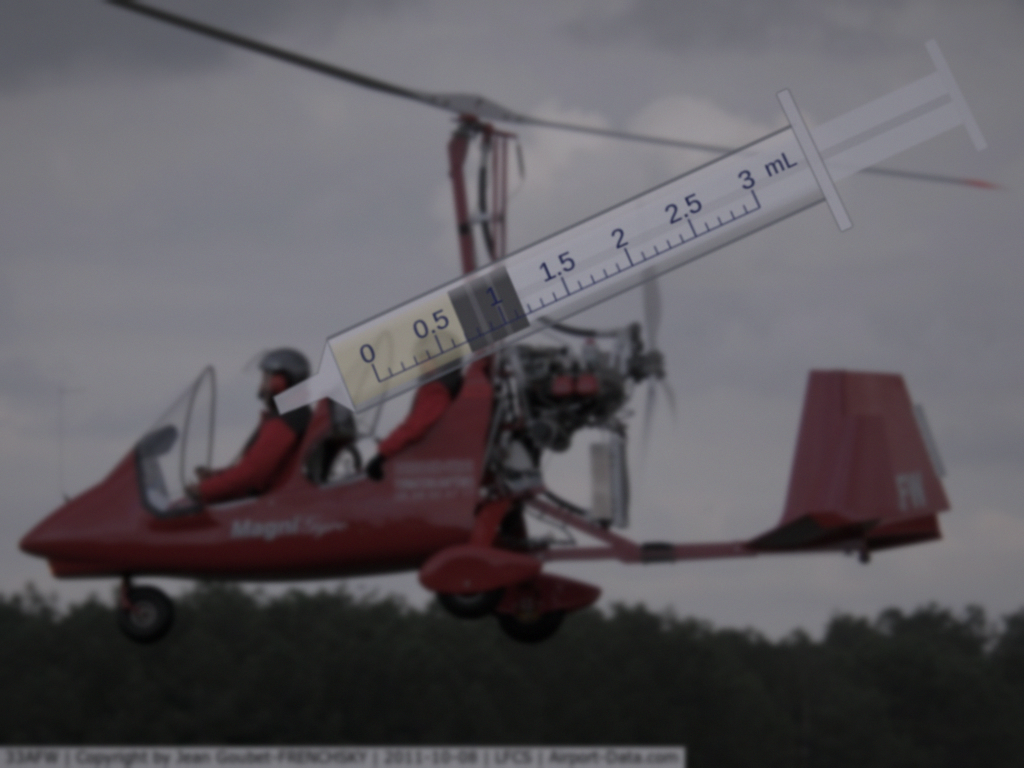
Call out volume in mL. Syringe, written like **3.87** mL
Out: **0.7** mL
